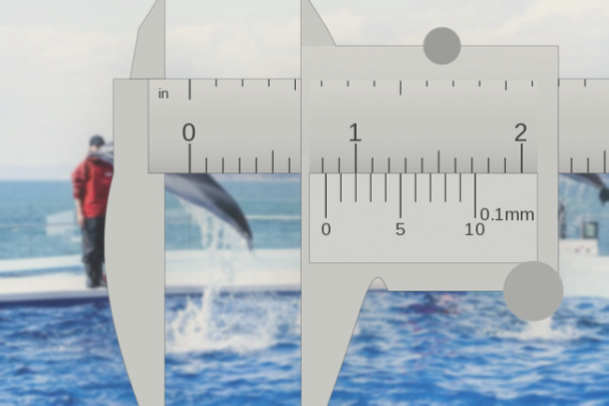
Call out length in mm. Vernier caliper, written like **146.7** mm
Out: **8.2** mm
